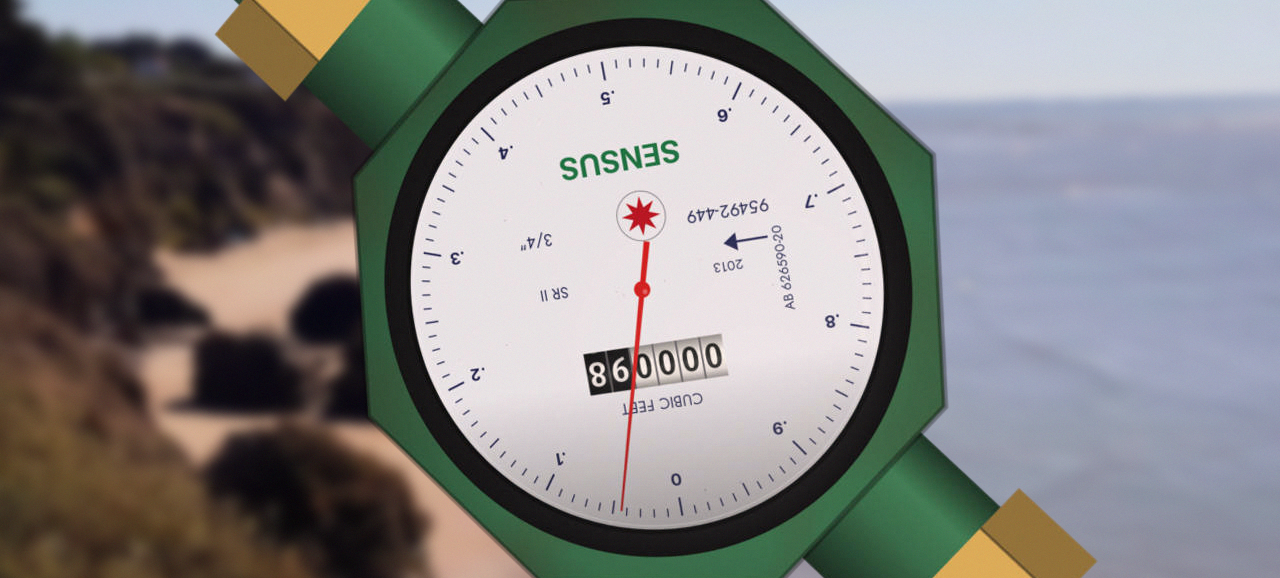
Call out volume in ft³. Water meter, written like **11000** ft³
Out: **98.04** ft³
